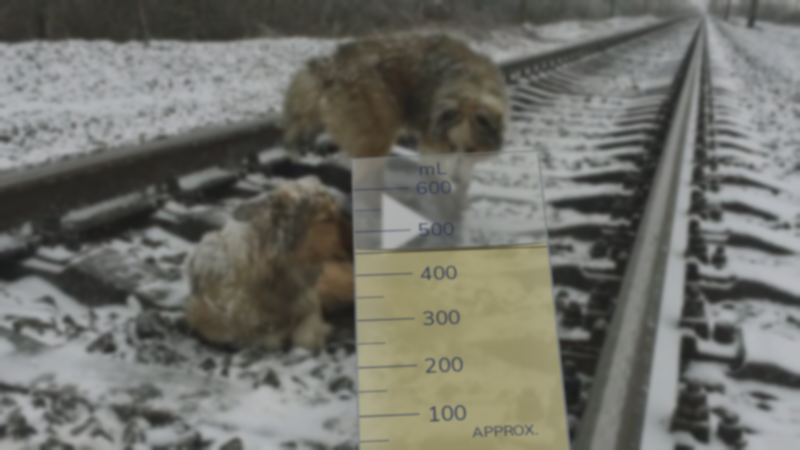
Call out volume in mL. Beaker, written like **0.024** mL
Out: **450** mL
